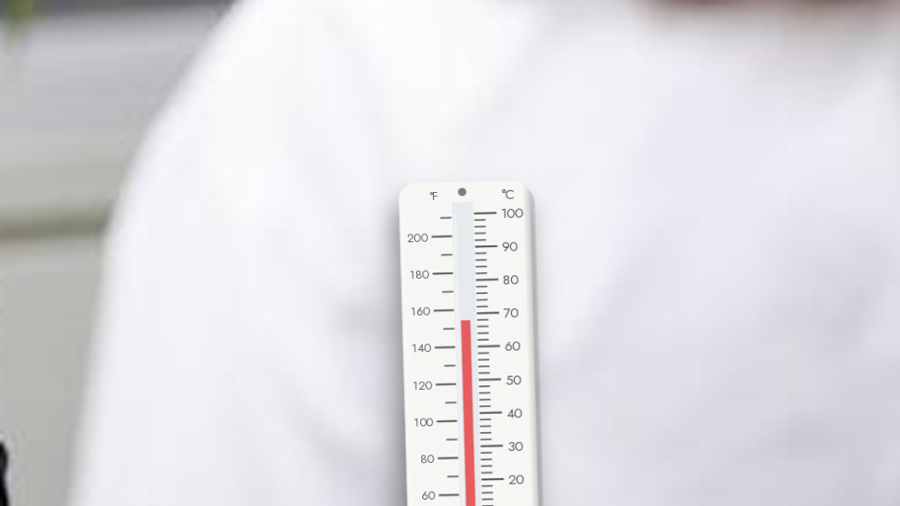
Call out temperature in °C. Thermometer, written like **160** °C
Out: **68** °C
